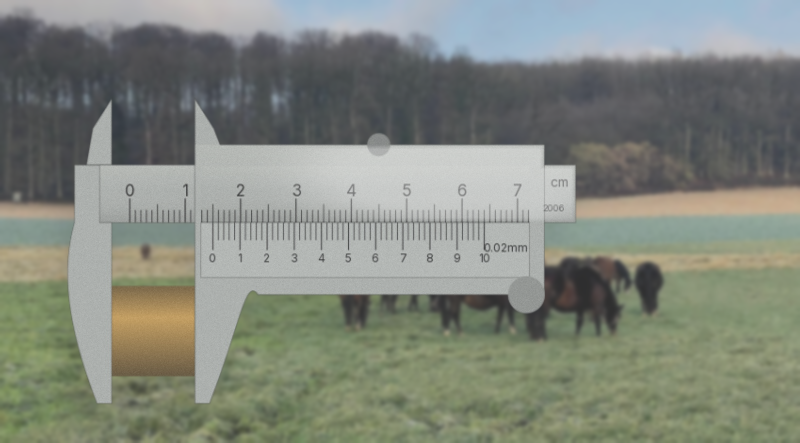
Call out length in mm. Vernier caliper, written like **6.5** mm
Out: **15.0** mm
